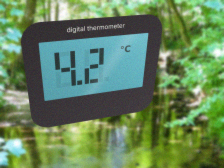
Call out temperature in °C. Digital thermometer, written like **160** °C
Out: **4.2** °C
